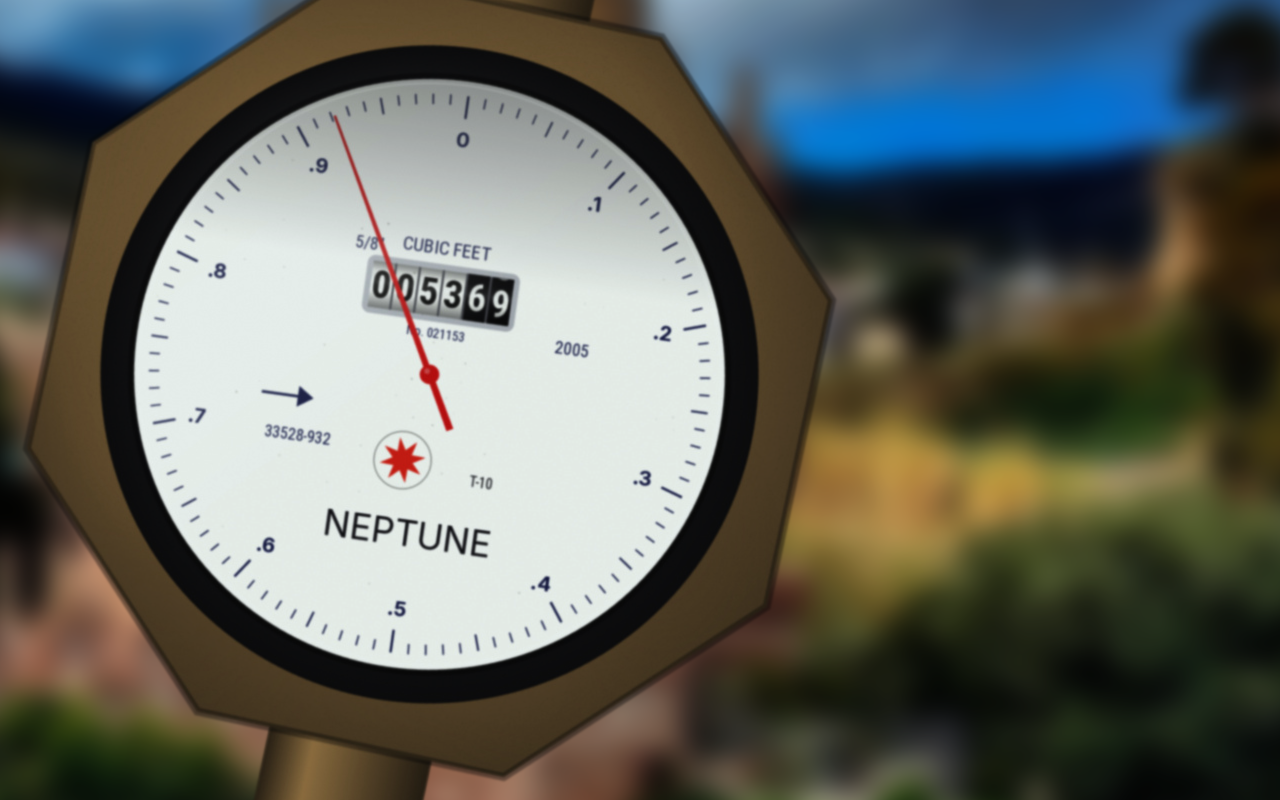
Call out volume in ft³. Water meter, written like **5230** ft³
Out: **5368.92** ft³
